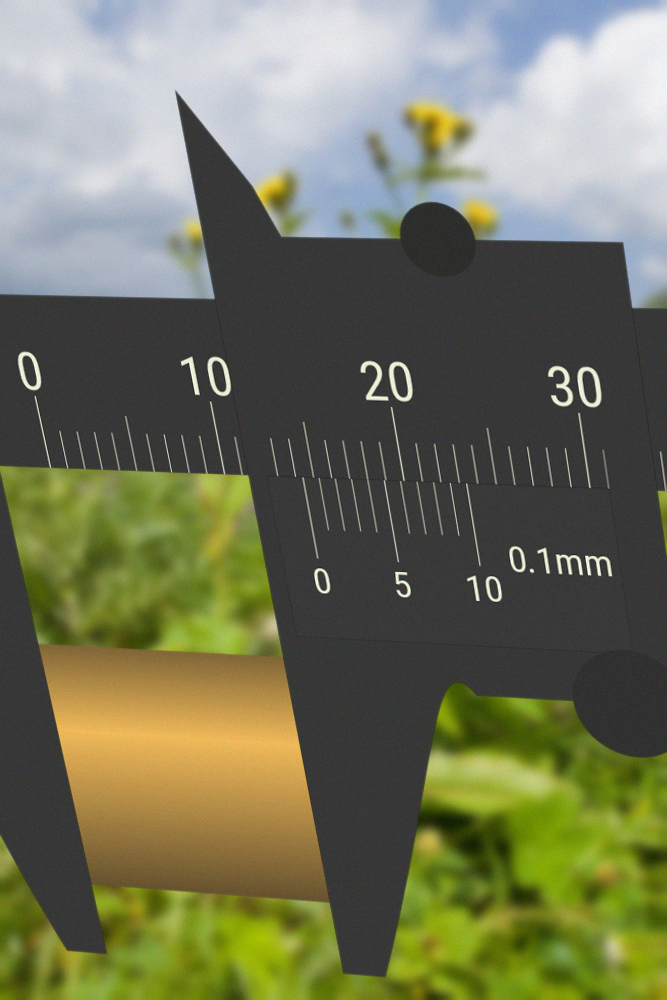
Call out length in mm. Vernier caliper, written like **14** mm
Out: **14.4** mm
